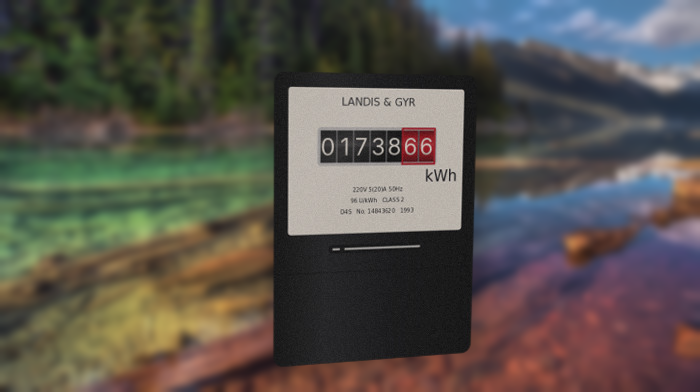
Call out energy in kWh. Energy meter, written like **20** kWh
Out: **1738.66** kWh
